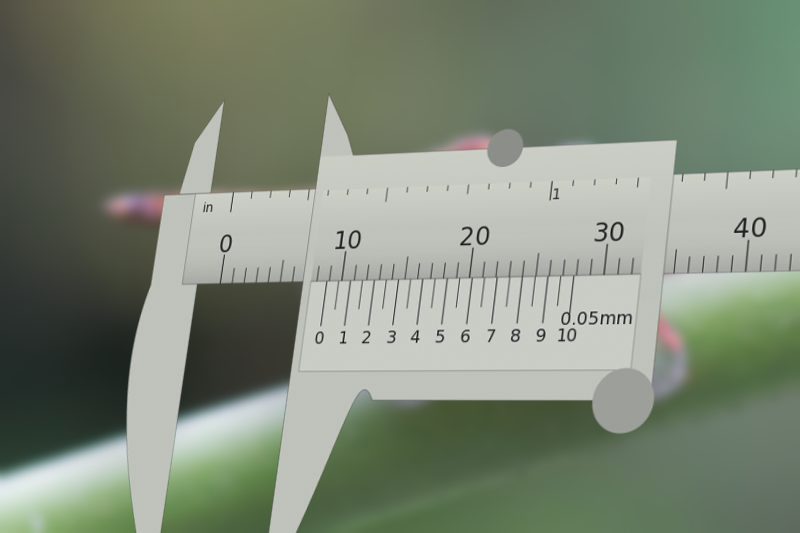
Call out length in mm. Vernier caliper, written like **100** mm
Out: **8.8** mm
